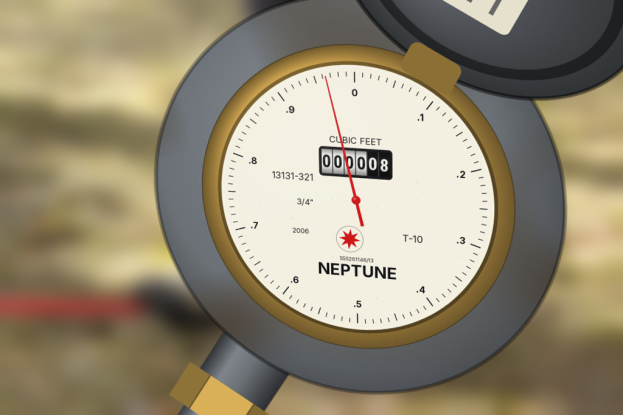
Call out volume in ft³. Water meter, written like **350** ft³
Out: **7.96** ft³
